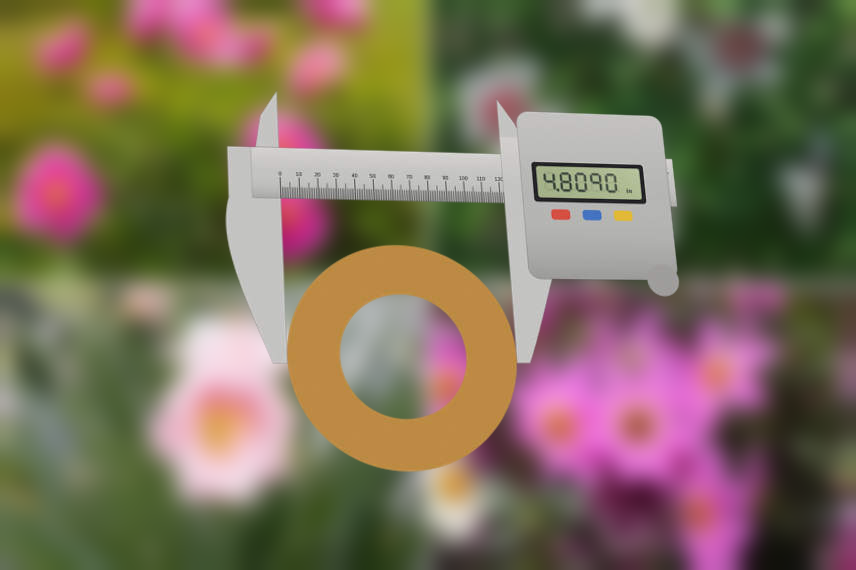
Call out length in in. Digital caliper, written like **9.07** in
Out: **4.8090** in
